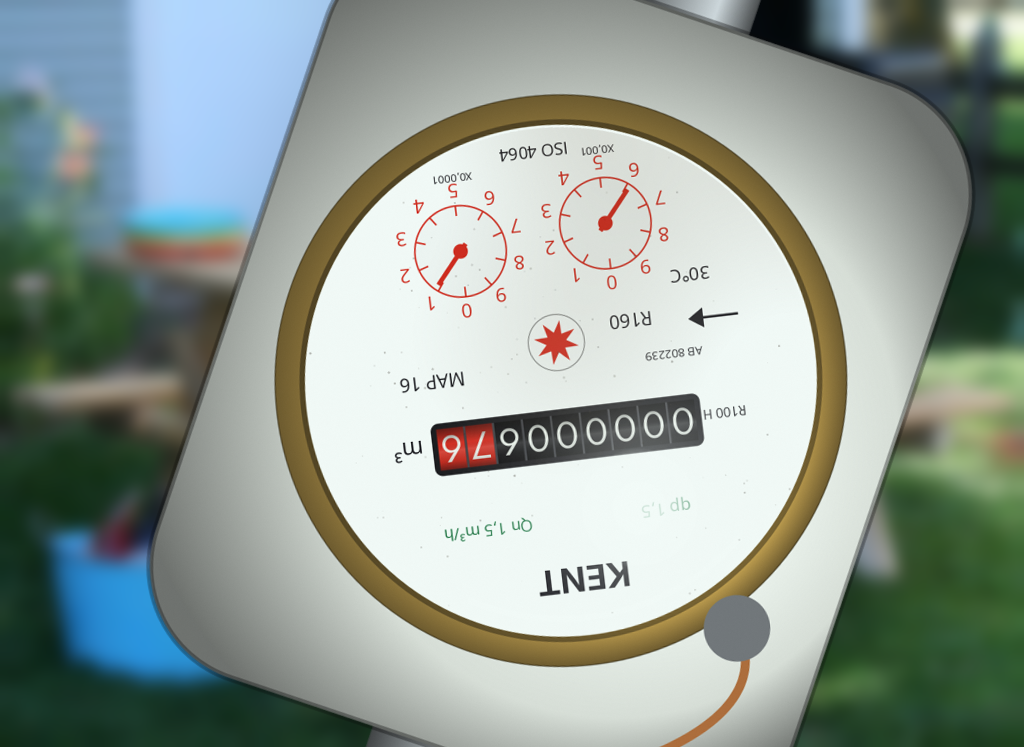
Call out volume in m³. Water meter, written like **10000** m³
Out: **6.7661** m³
